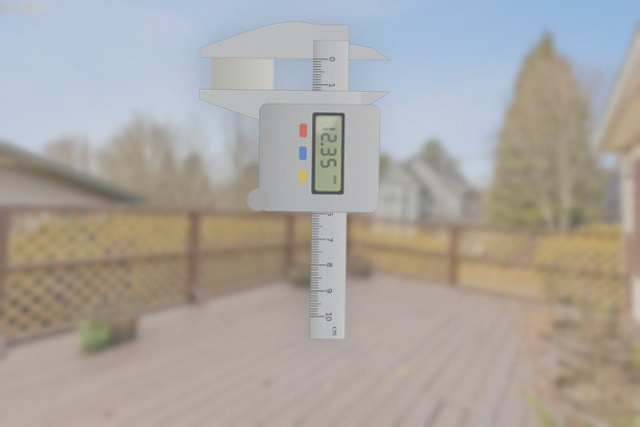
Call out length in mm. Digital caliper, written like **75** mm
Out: **12.35** mm
